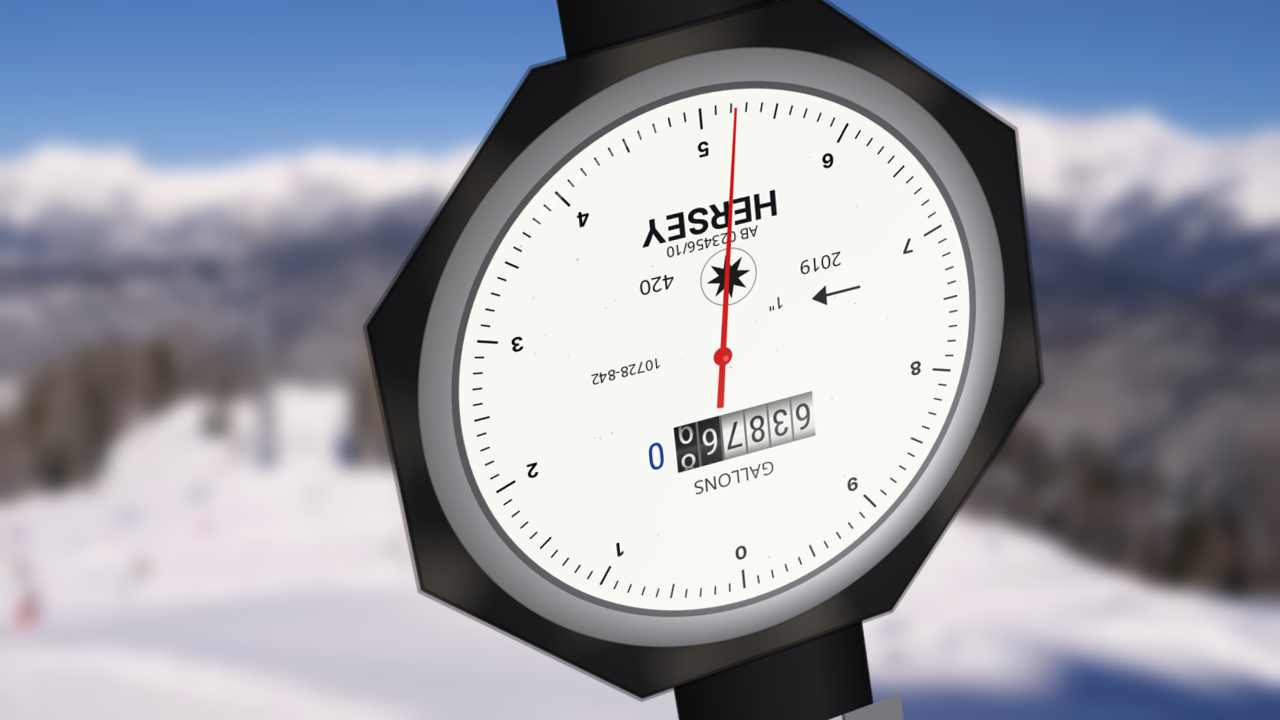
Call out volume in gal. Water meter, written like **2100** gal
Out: **6387685.2** gal
